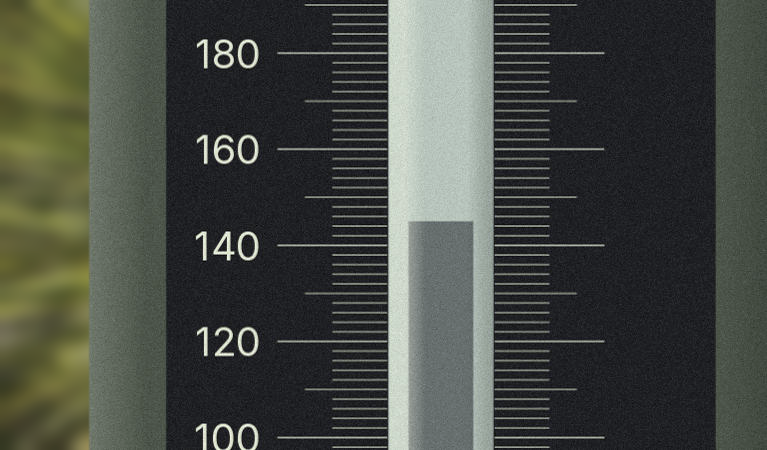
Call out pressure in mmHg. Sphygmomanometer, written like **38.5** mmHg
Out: **145** mmHg
